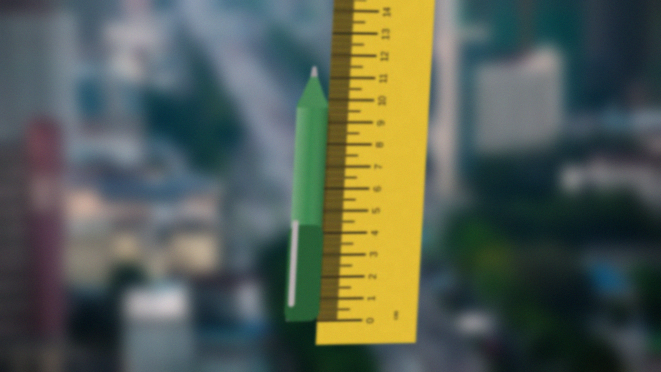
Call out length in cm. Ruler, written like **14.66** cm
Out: **11.5** cm
